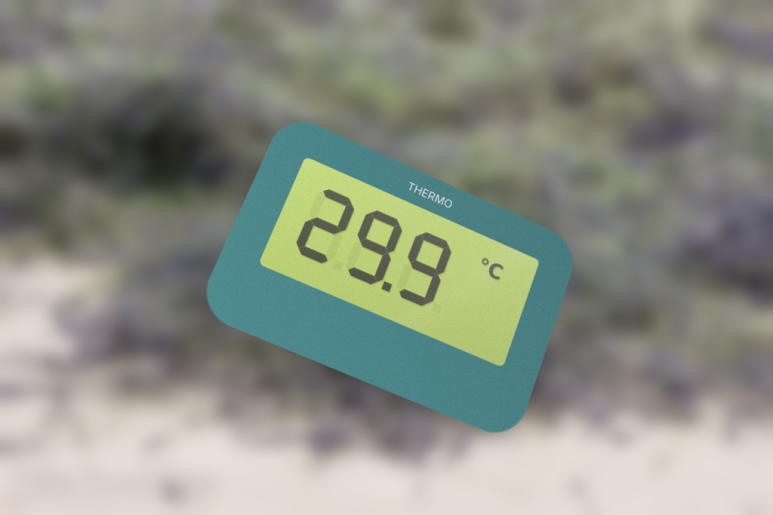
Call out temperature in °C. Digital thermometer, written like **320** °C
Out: **29.9** °C
